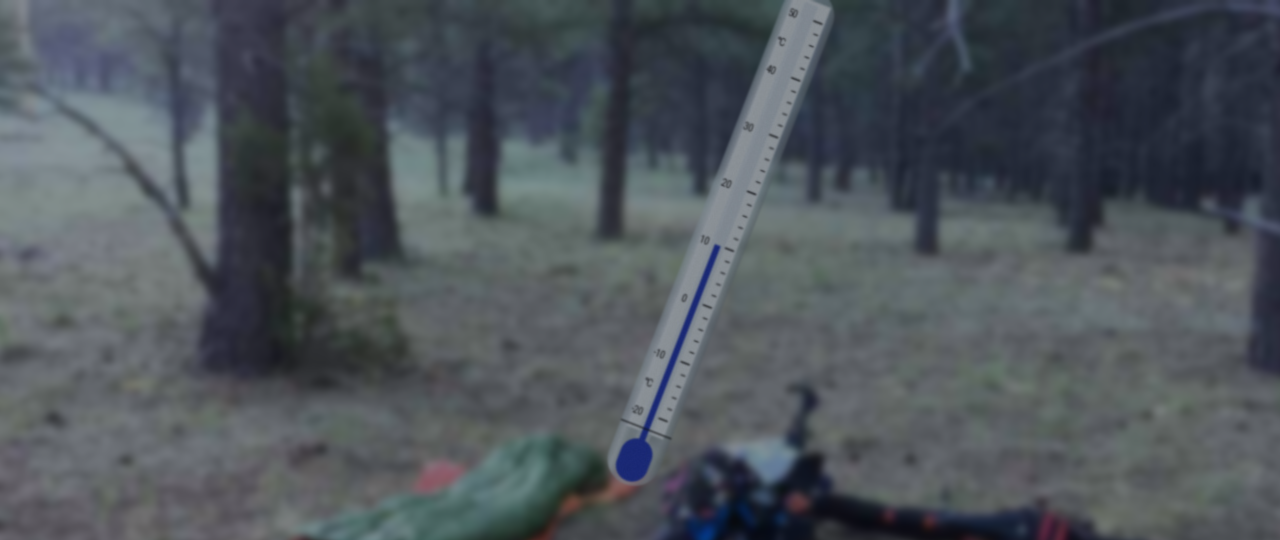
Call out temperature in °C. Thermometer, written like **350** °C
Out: **10** °C
